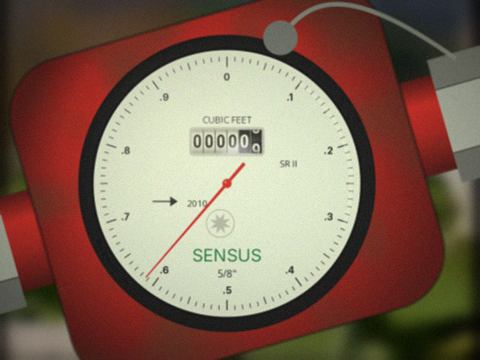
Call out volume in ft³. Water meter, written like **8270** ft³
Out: **8.61** ft³
